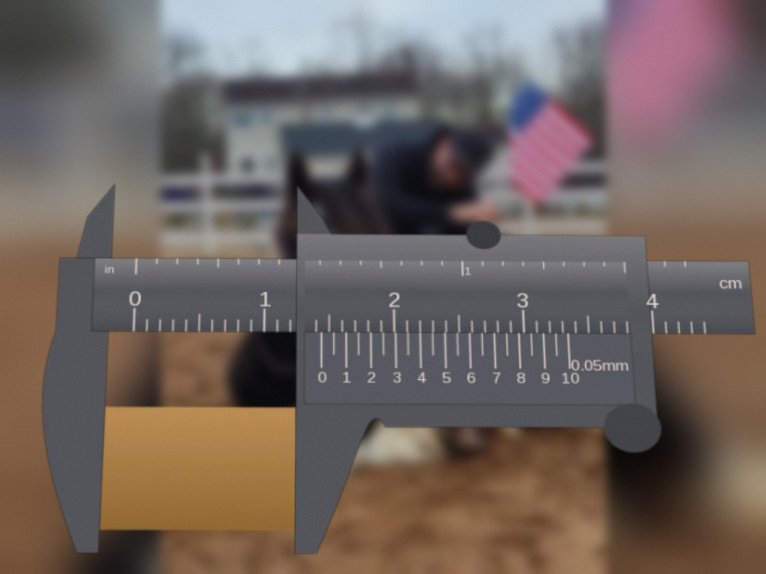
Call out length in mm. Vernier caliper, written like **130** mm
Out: **14.4** mm
